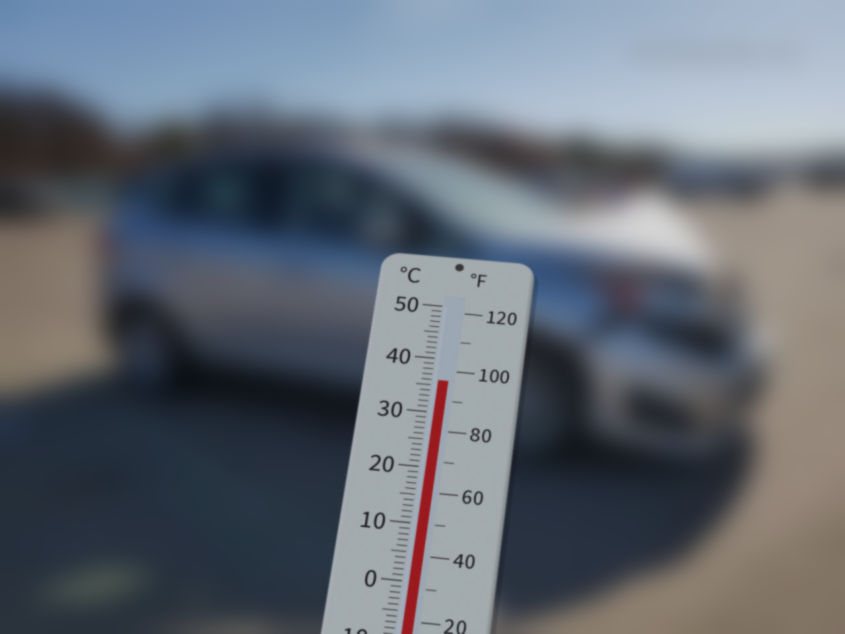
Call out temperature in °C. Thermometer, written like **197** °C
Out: **36** °C
